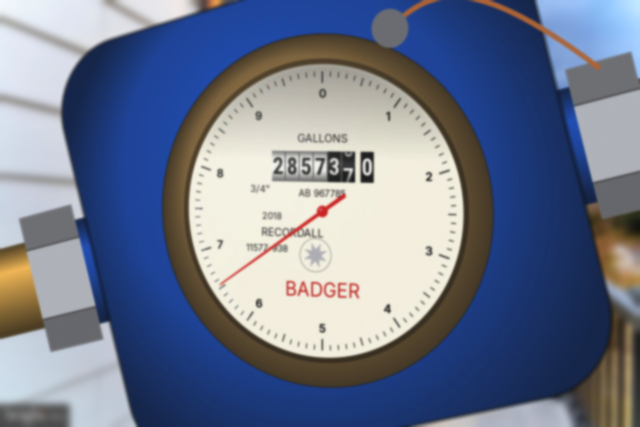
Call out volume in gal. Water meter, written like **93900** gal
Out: **2857366.5** gal
